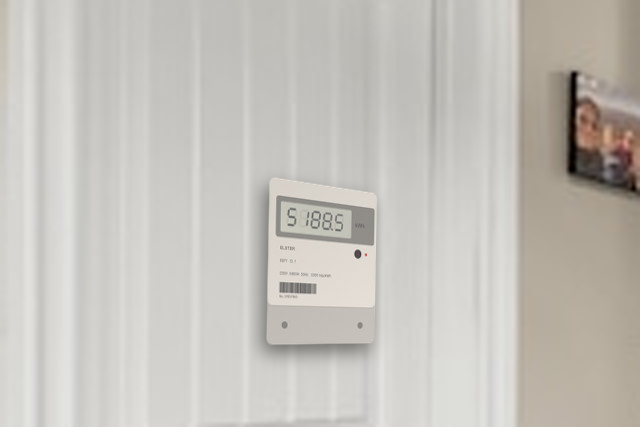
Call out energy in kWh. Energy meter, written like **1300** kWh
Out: **5188.5** kWh
